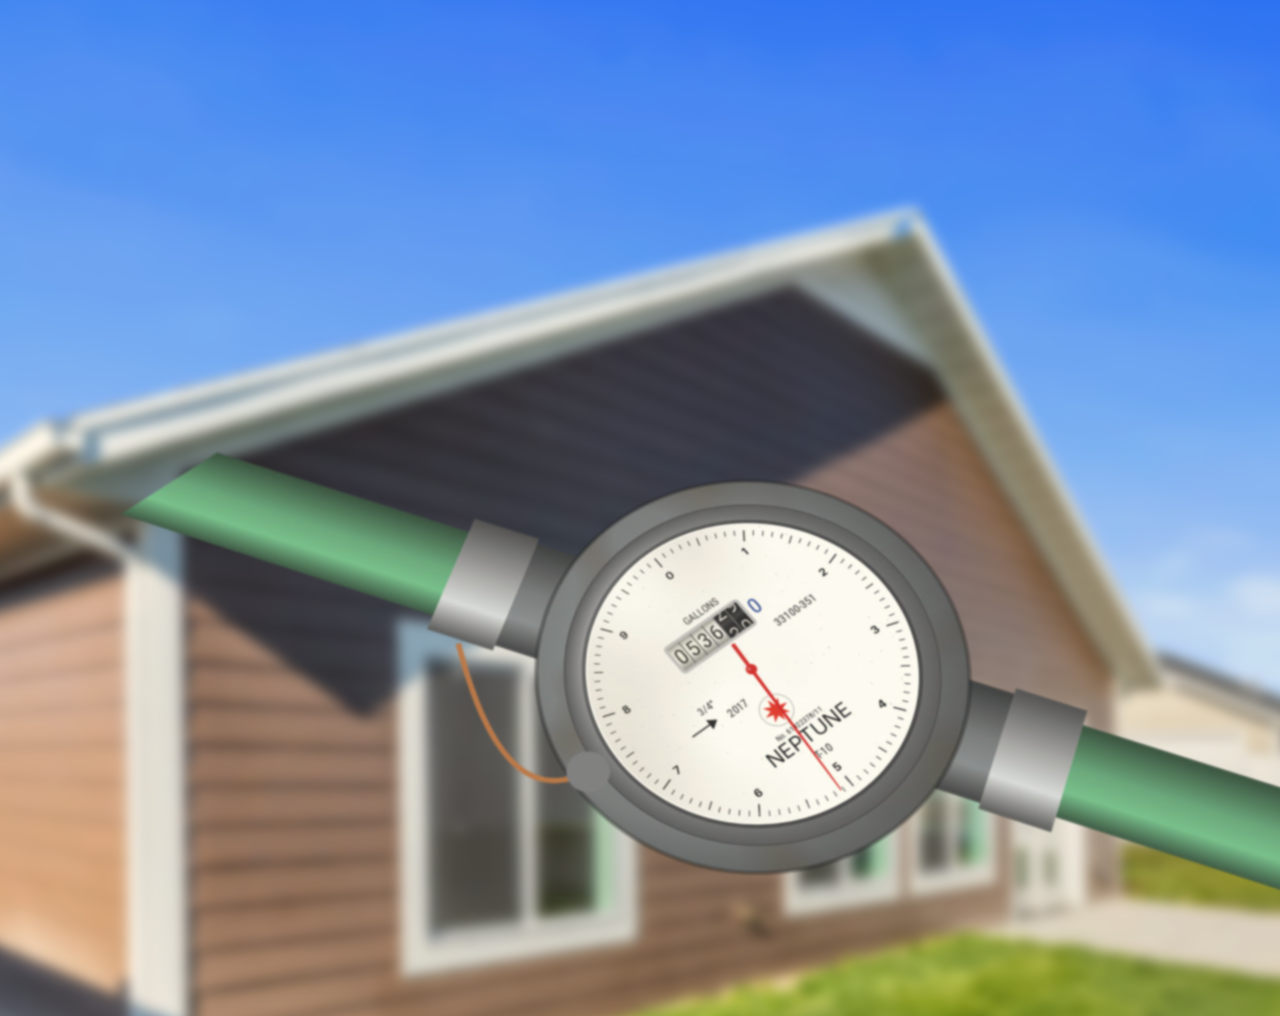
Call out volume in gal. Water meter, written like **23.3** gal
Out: **536295.1** gal
